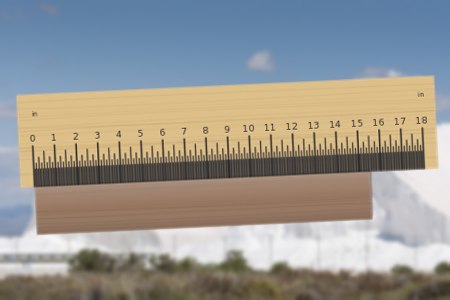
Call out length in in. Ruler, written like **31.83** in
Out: **15.5** in
